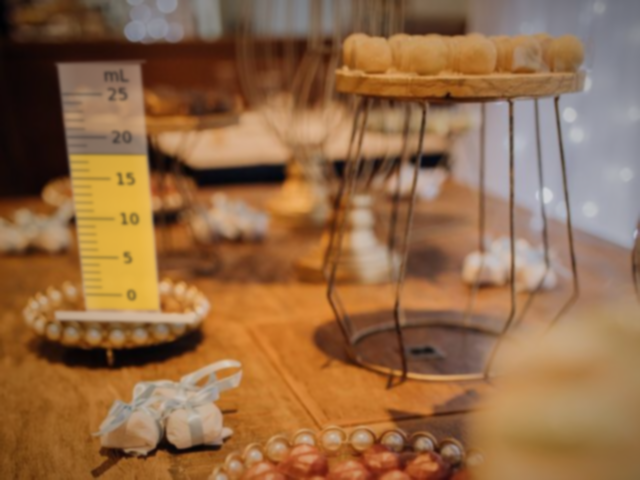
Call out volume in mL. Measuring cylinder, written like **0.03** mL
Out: **18** mL
